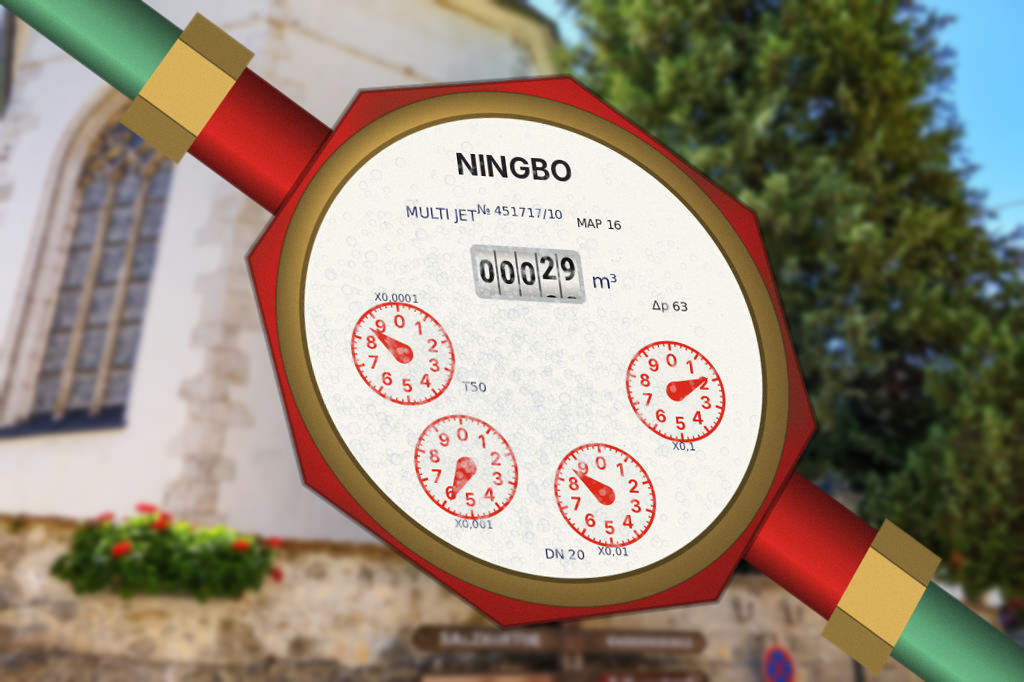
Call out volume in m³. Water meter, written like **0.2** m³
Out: **29.1858** m³
